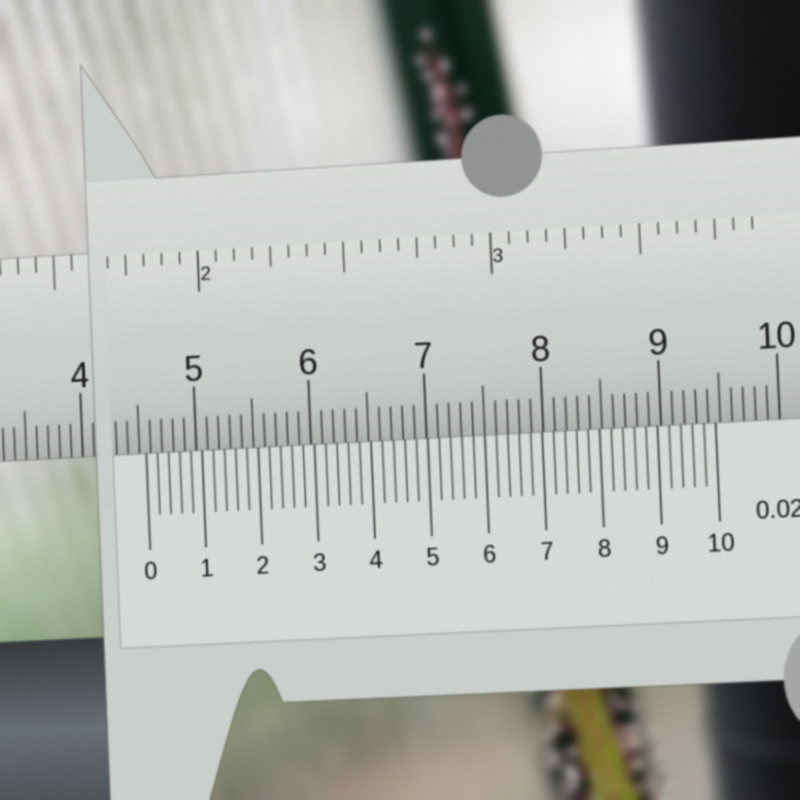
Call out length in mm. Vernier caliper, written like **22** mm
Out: **45.6** mm
